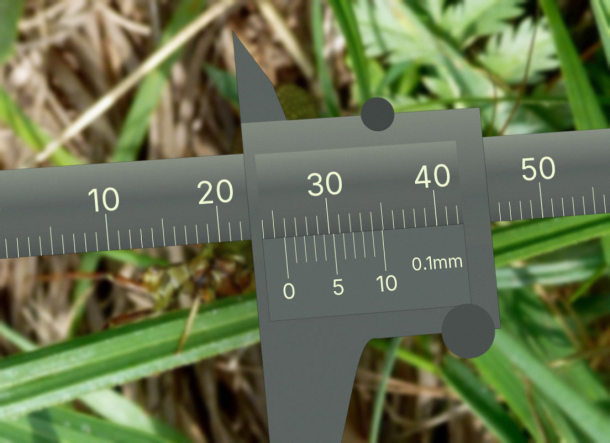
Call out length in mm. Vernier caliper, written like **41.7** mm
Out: **25.9** mm
